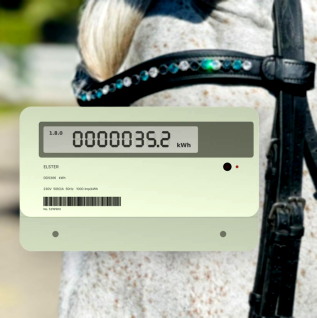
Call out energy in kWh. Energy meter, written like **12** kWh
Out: **35.2** kWh
